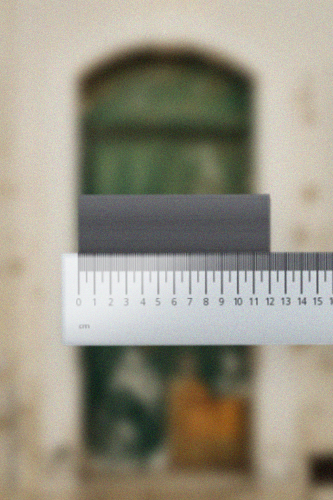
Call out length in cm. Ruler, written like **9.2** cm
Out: **12** cm
